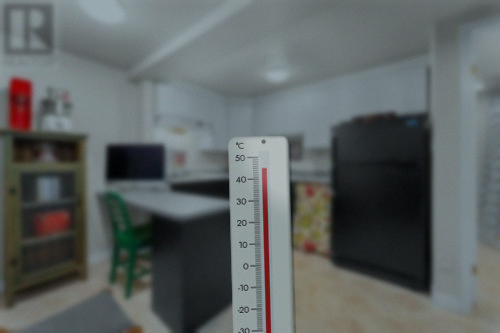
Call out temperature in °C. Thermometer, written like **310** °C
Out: **45** °C
